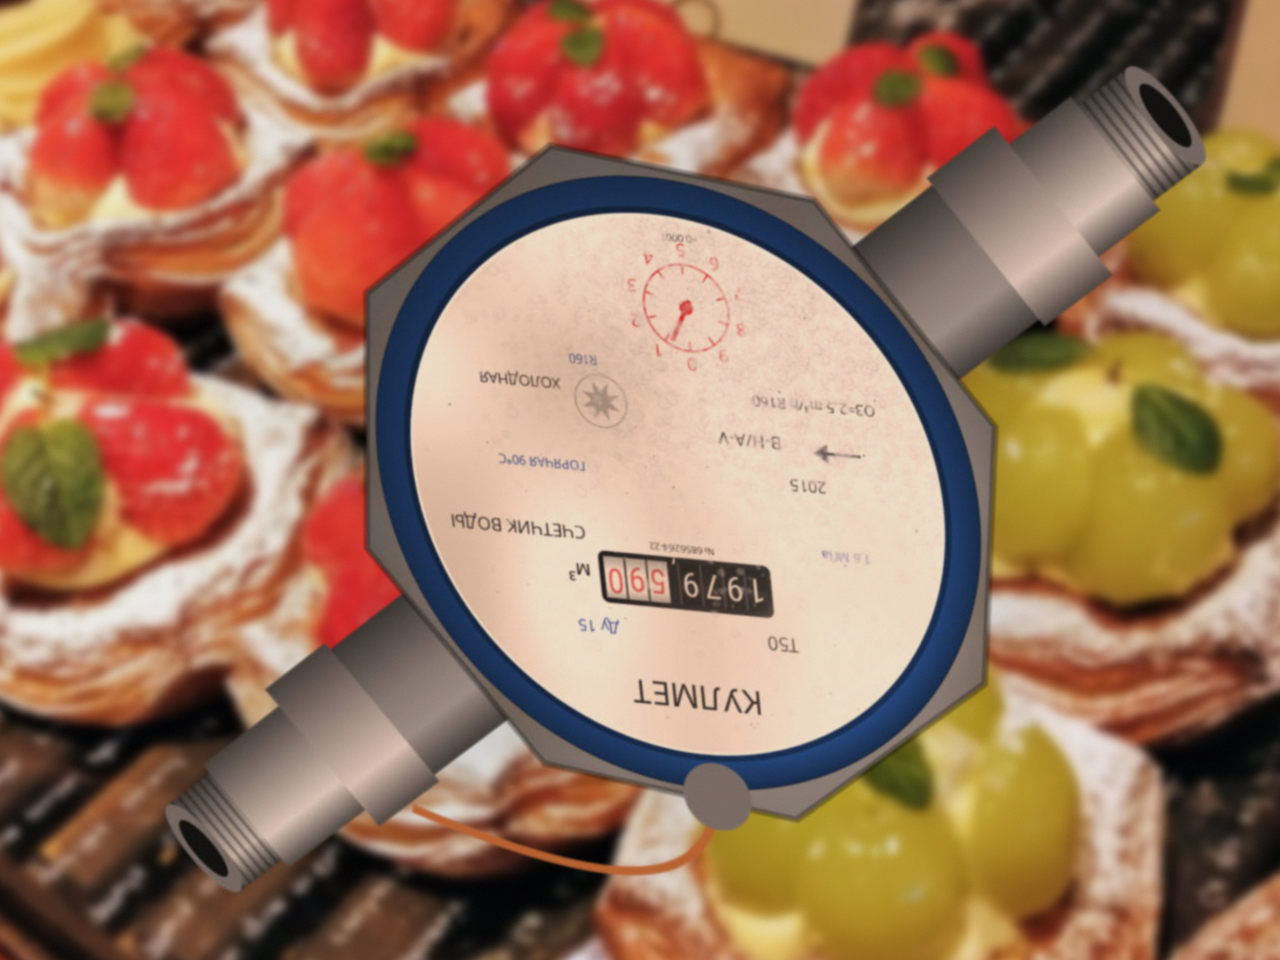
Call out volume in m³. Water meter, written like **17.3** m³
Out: **1979.5900** m³
